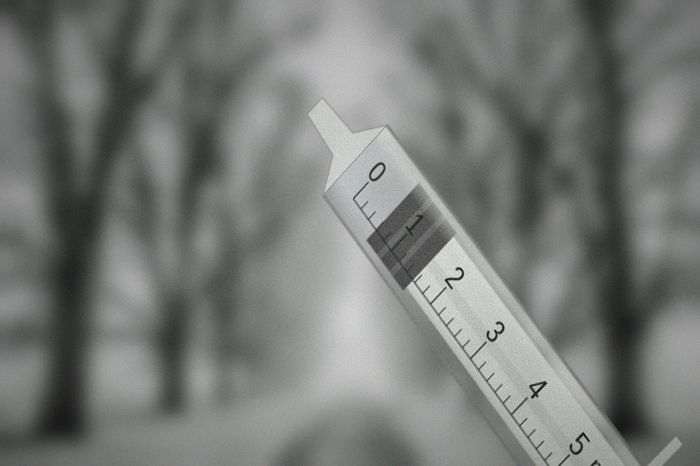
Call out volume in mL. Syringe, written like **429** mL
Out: **0.6** mL
